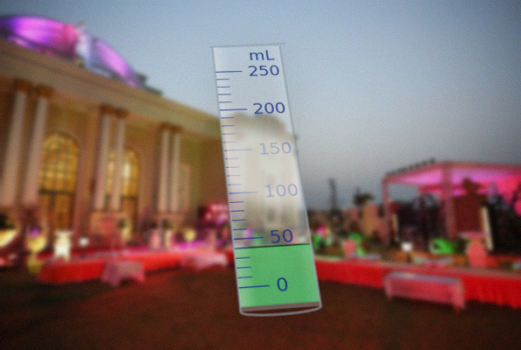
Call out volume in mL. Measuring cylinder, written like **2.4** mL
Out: **40** mL
